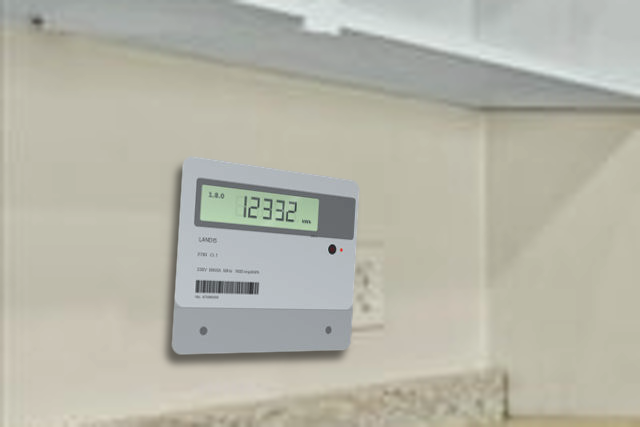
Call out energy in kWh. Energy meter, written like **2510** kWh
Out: **12332** kWh
